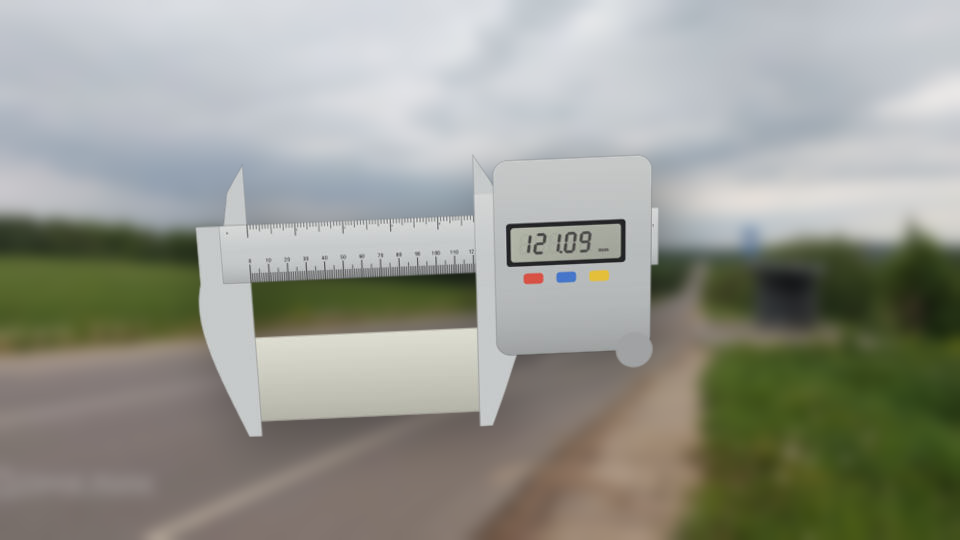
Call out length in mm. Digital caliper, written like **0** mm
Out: **121.09** mm
